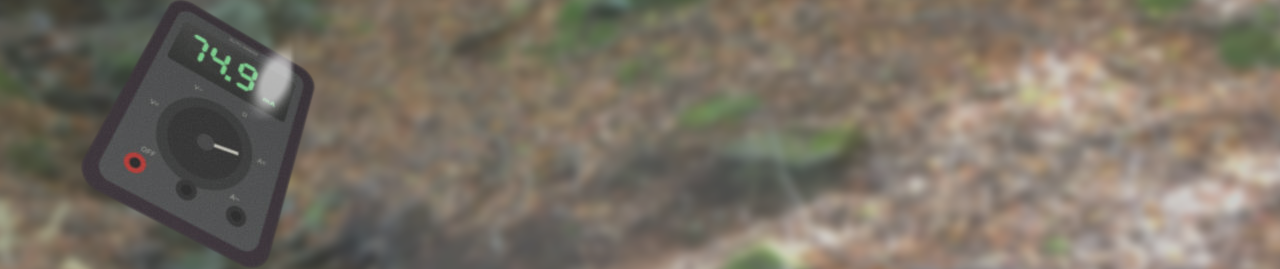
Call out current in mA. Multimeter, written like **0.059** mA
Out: **74.9** mA
